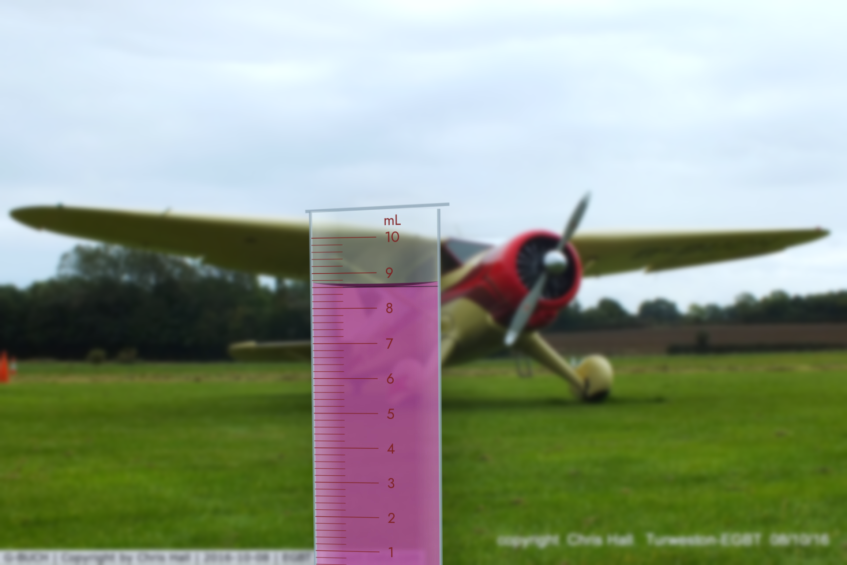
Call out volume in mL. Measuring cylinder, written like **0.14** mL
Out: **8.6** mL
